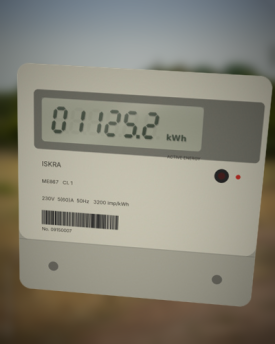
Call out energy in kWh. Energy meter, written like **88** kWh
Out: **1125.2** kWh
